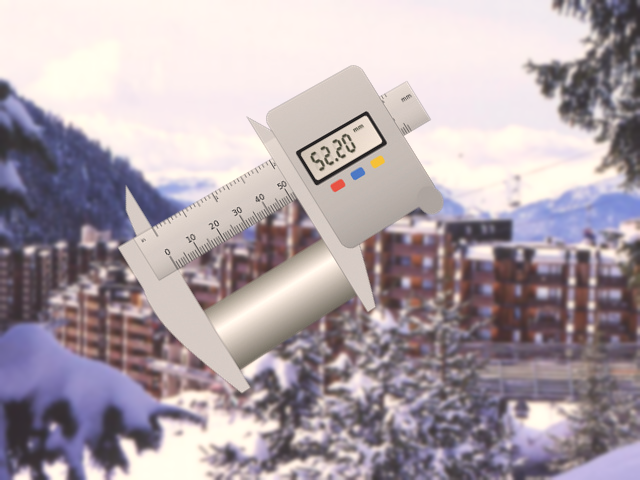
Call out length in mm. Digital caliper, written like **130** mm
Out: **52.20** mm
